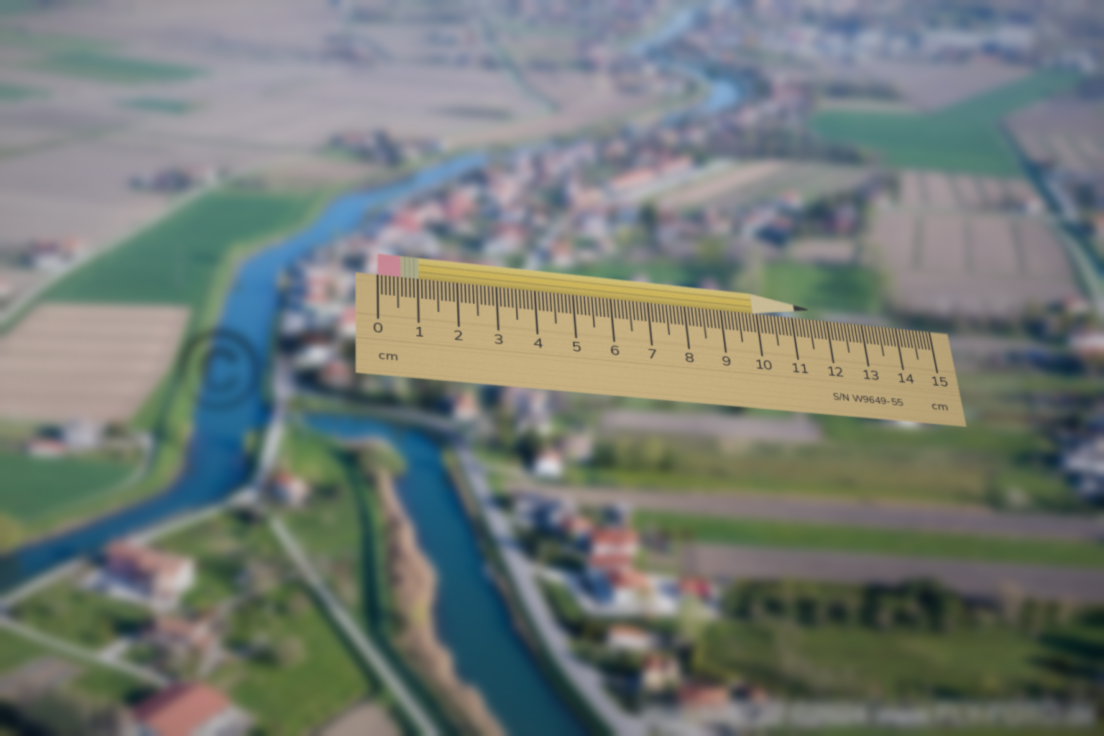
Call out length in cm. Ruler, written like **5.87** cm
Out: **11.5** cm
